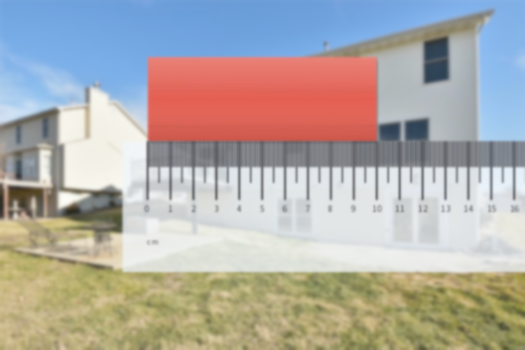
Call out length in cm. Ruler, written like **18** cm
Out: **10** cm
